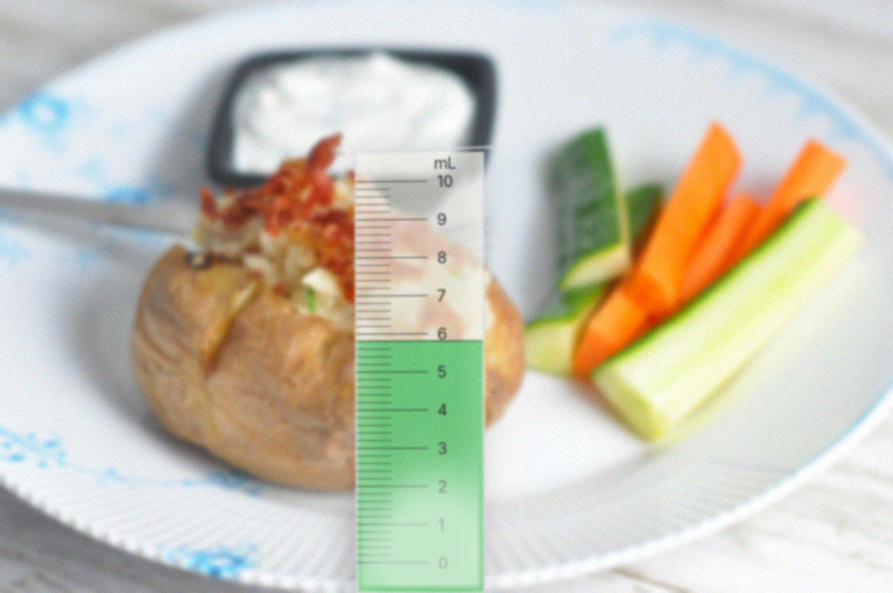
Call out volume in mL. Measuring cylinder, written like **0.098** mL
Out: **5.8** mL
